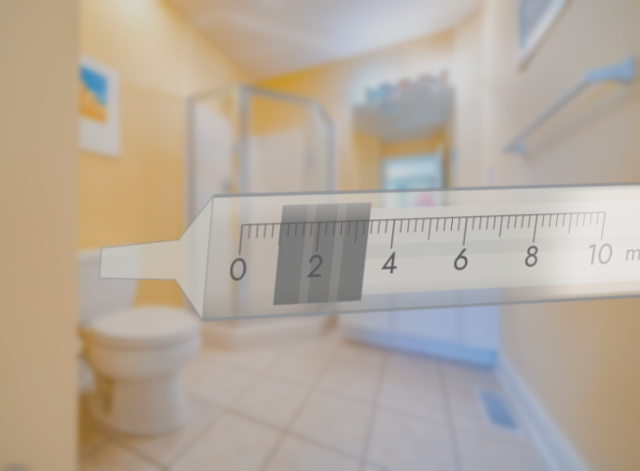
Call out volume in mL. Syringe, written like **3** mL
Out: **1** mL
